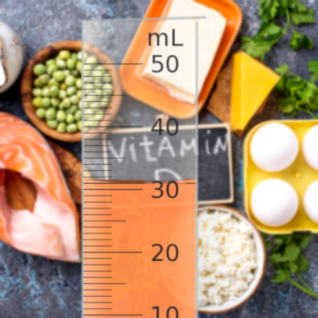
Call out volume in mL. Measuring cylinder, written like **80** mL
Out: **31** mL
